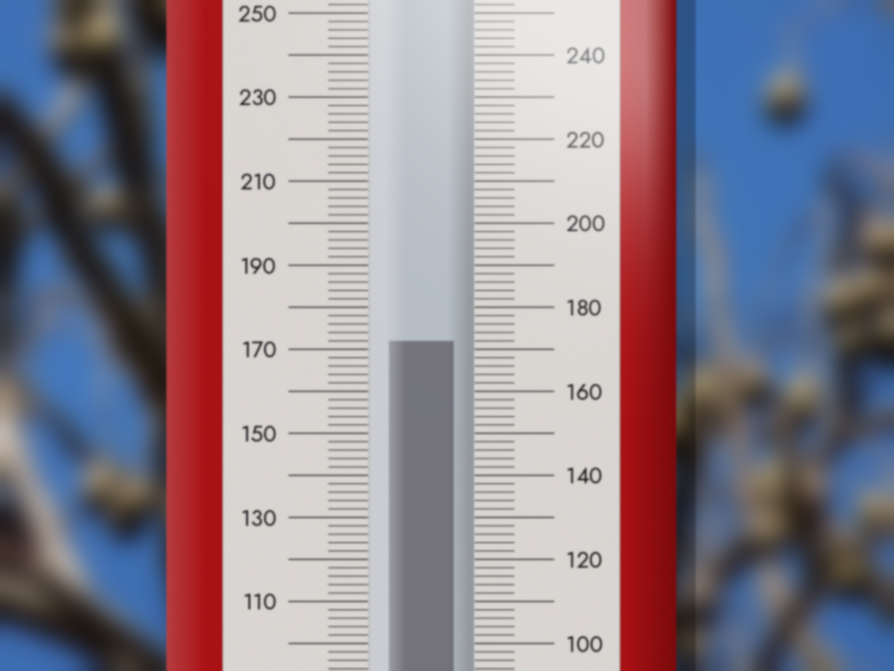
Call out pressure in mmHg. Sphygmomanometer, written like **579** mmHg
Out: **172** mmHg
